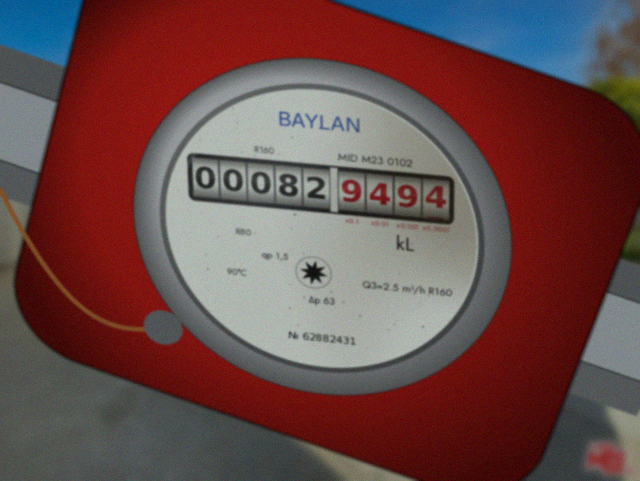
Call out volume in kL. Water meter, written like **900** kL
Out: **82.9494** kL
